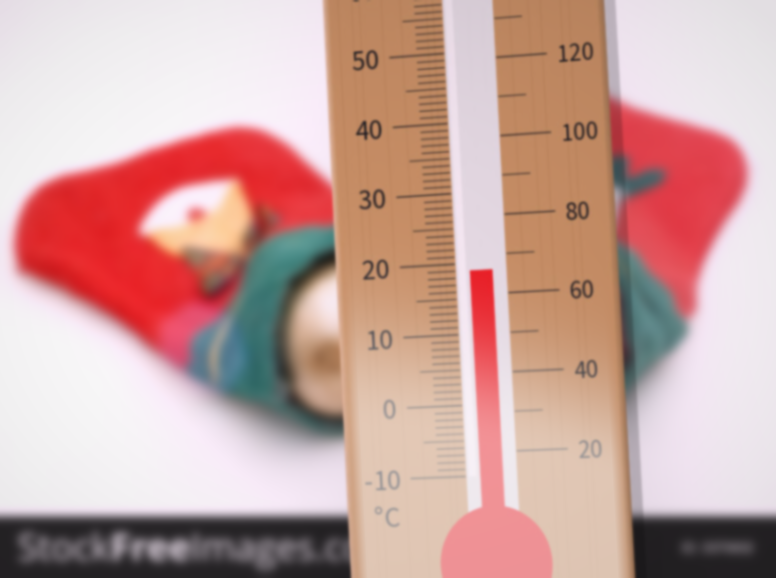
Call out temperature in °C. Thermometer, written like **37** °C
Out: **19** °C
